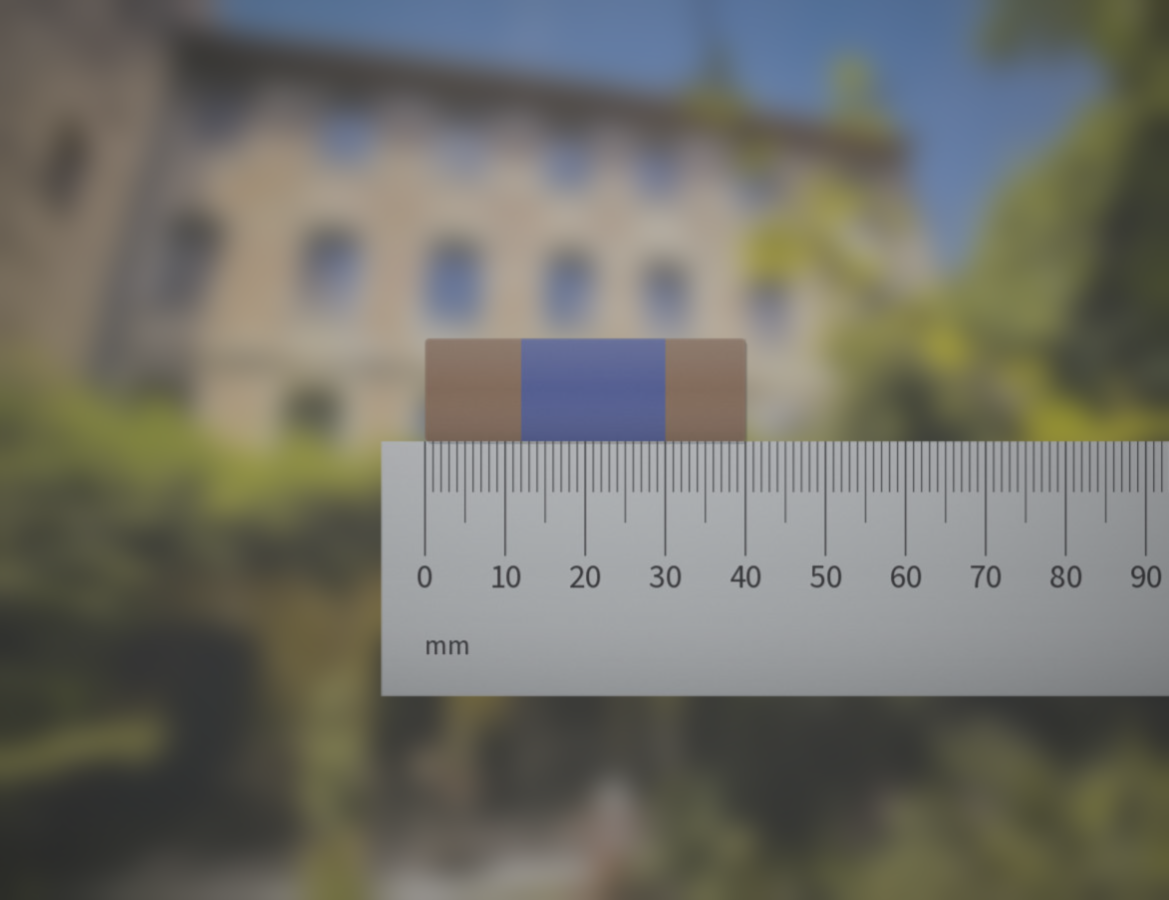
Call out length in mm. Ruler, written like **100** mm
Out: **40** mm
